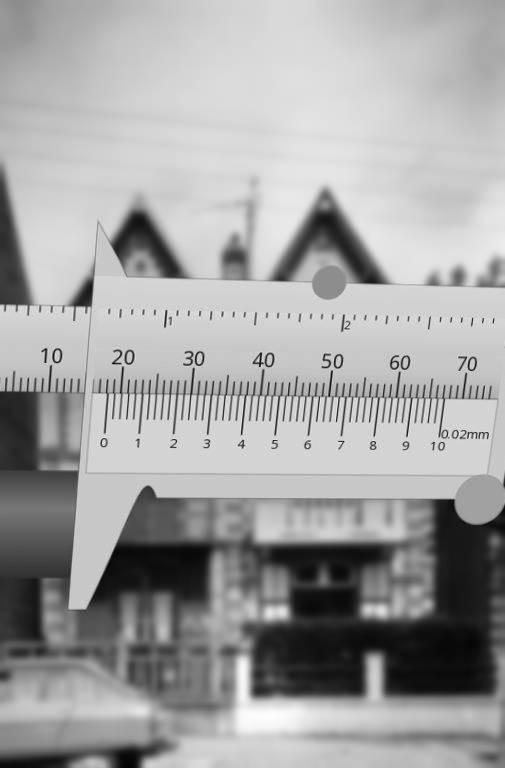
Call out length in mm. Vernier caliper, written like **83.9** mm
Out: **18.2** mm
